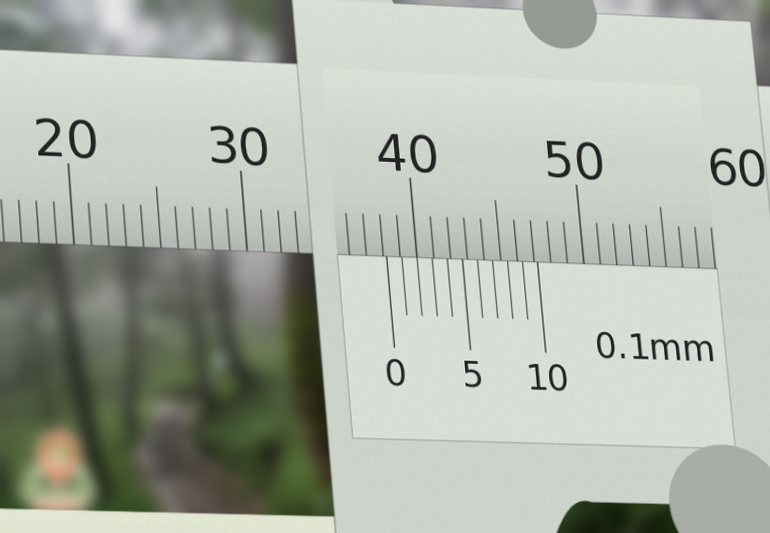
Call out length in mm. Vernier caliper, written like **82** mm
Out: **38.2** mm
